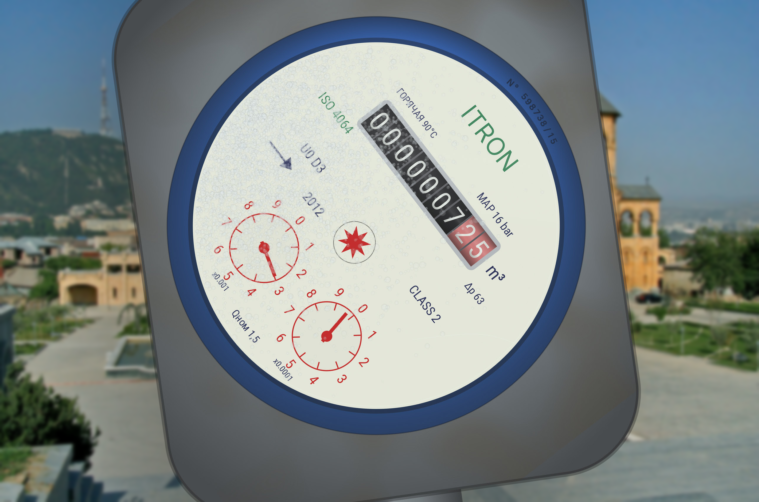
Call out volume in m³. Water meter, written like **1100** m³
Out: **7.2529** m³
